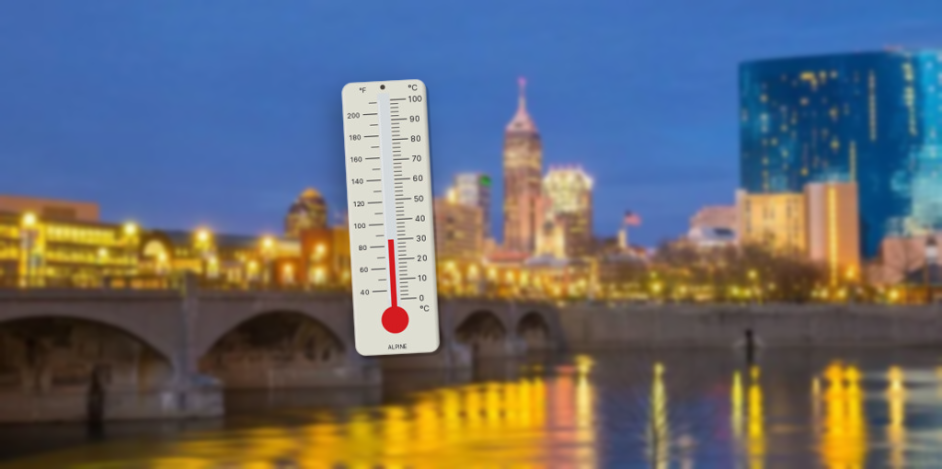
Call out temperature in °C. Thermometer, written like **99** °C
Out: **30** °C
